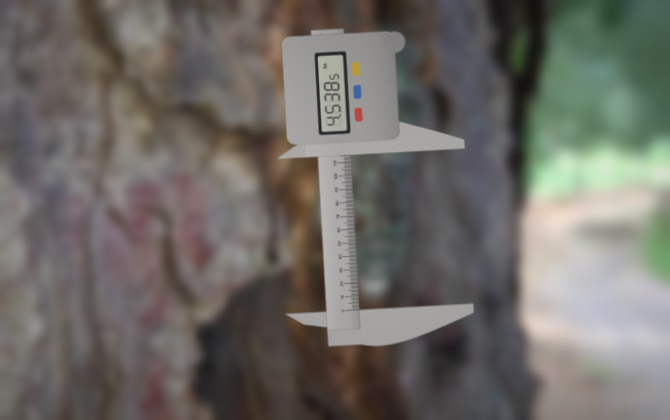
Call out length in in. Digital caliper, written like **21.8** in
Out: **4.5385** in
